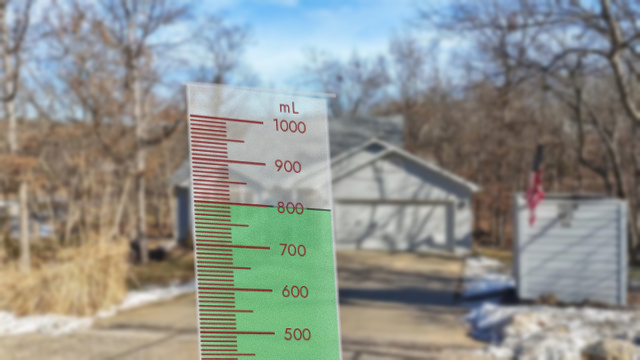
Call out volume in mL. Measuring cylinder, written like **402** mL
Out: **800** mL
